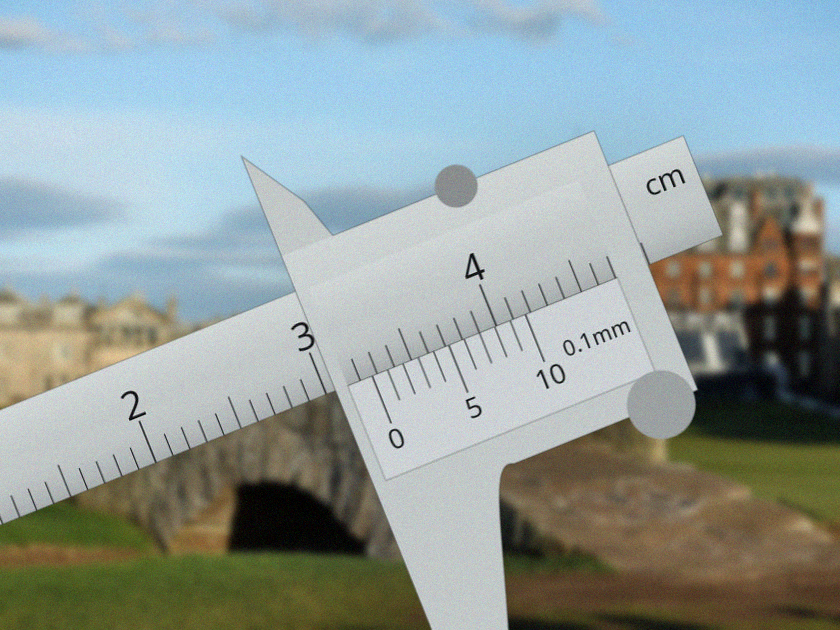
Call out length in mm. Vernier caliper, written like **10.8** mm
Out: **32.7** mm
